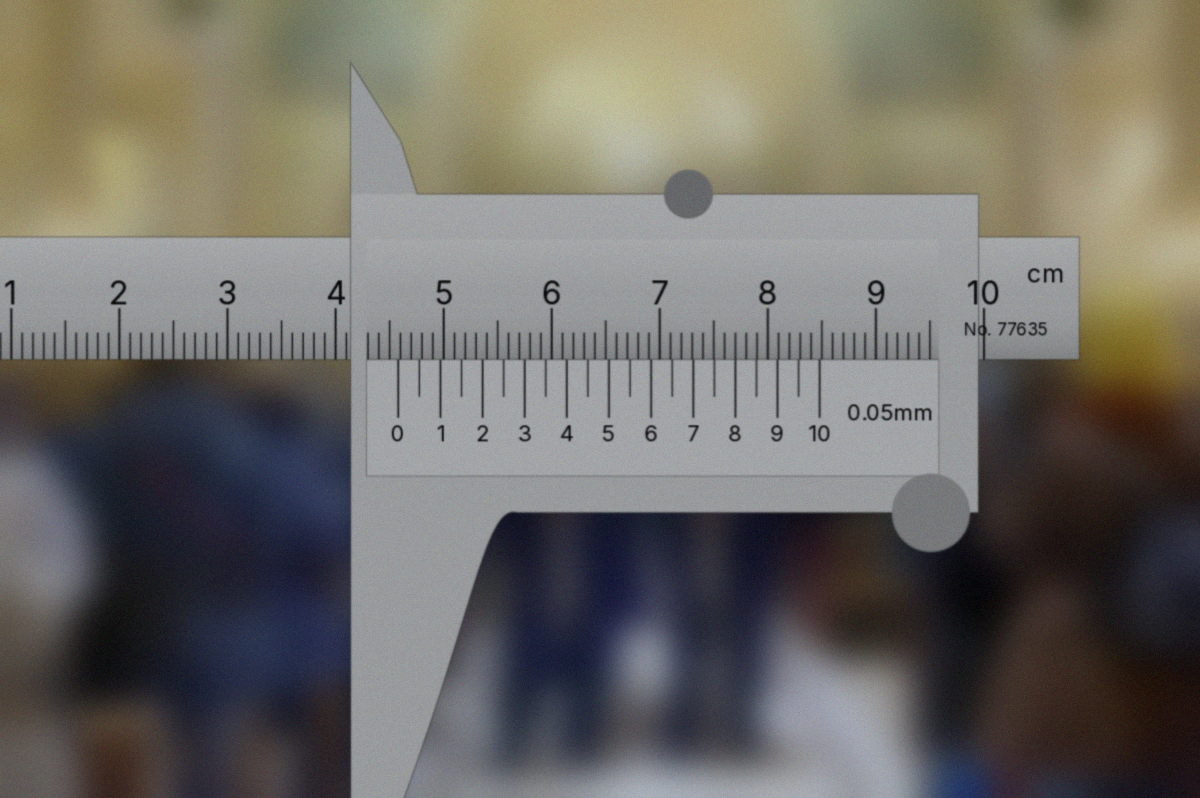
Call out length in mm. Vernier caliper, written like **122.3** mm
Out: **45.8** mm
